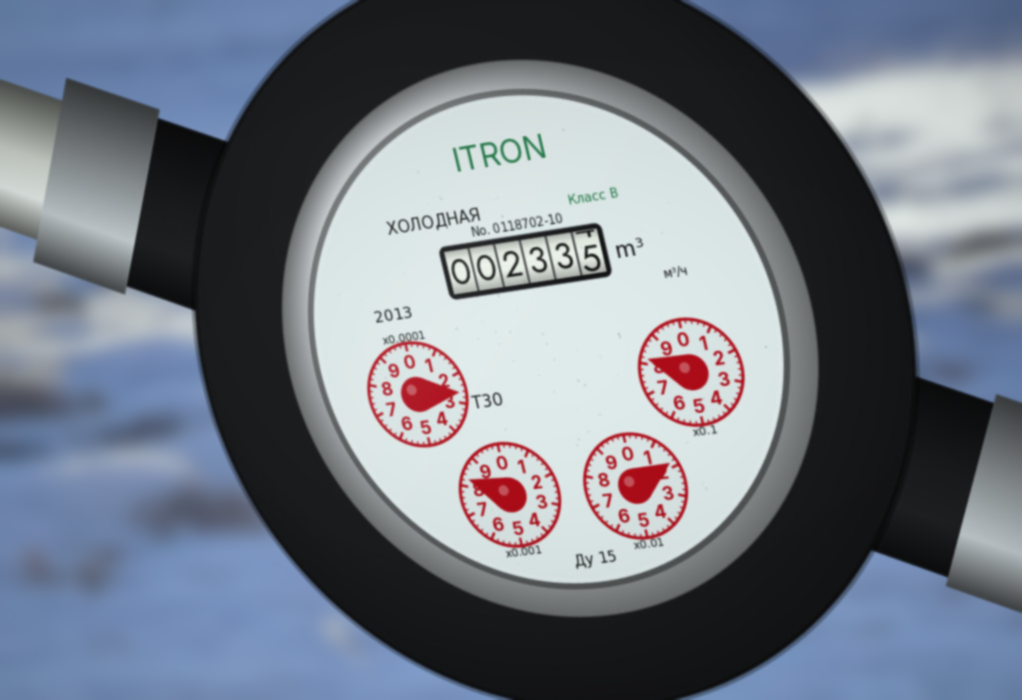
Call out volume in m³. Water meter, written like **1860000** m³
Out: **2334.8182** m³
